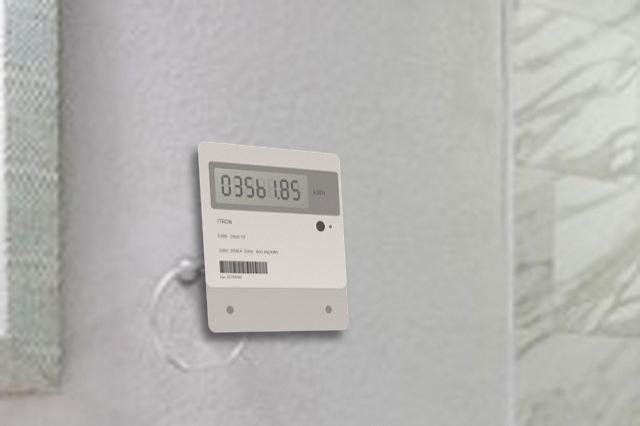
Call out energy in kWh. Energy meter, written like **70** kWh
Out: **3561.85** kWh
